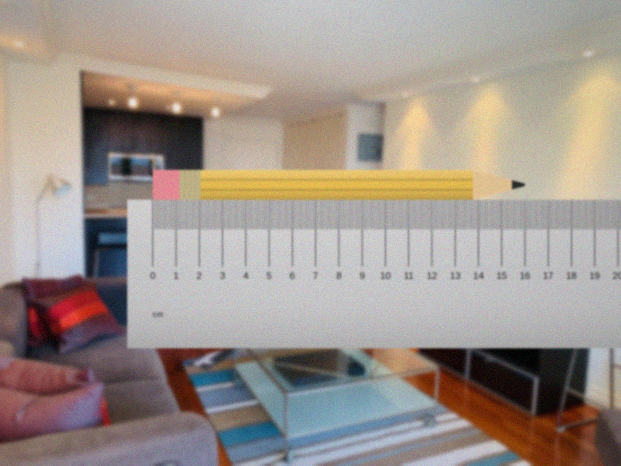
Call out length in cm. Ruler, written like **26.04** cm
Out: **16** cm
